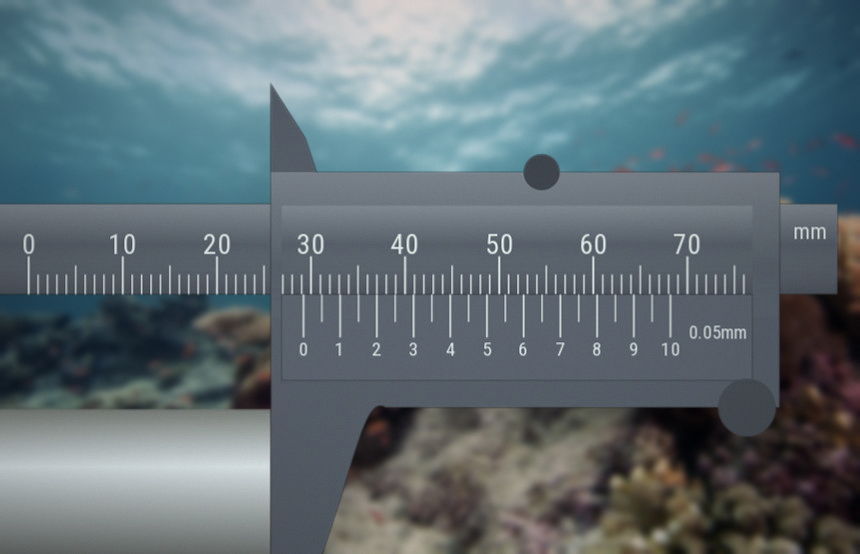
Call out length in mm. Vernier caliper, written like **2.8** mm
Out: **29.2** mm
